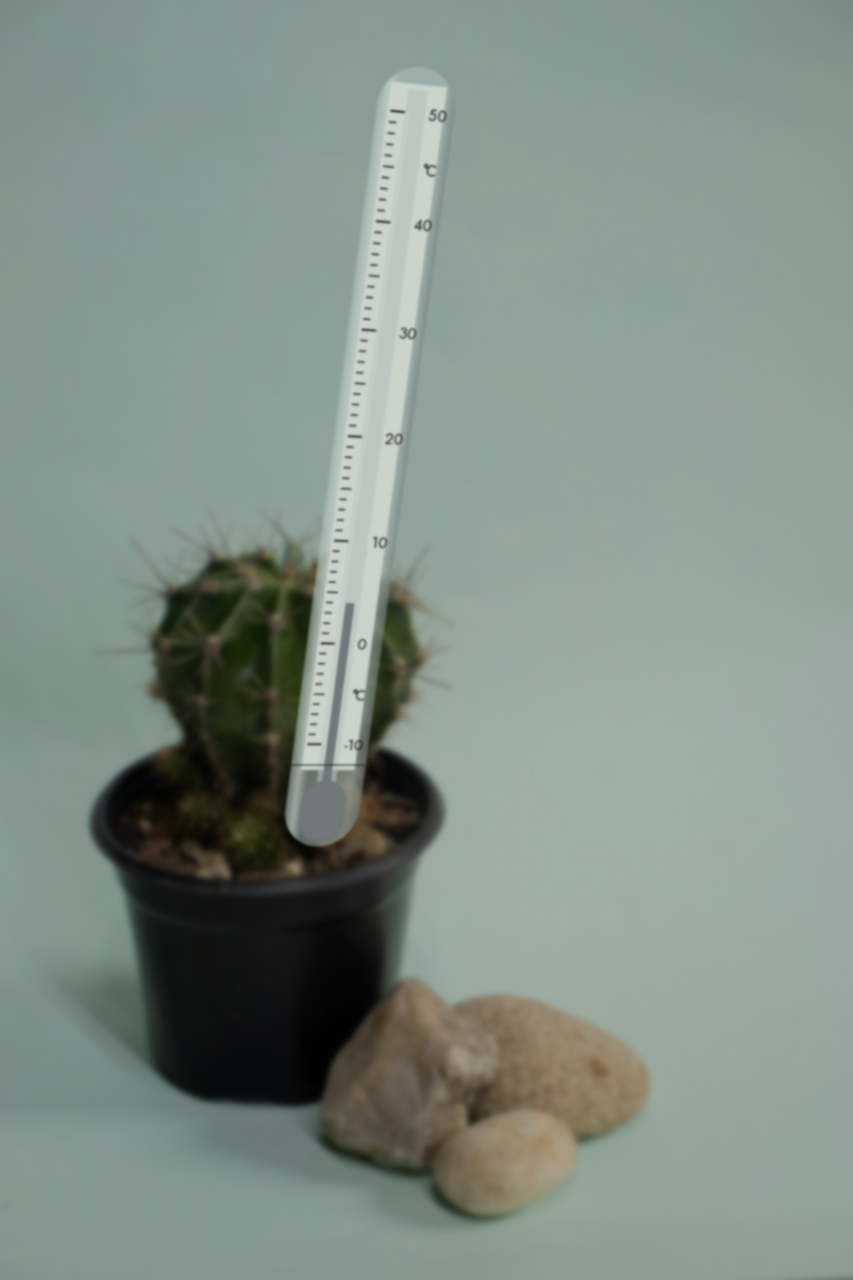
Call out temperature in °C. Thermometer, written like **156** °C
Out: **4** °C
